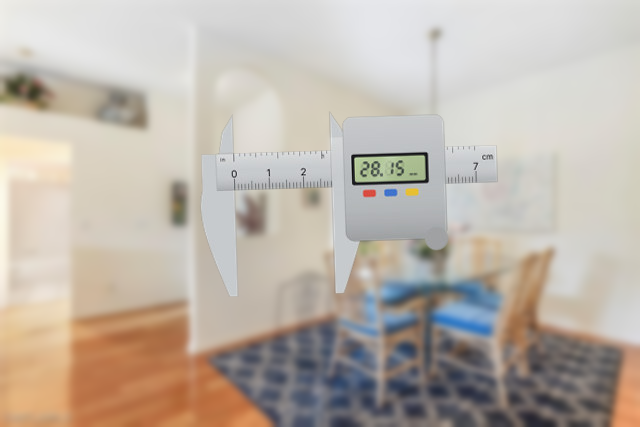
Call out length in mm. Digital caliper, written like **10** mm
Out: **28.15** mm
